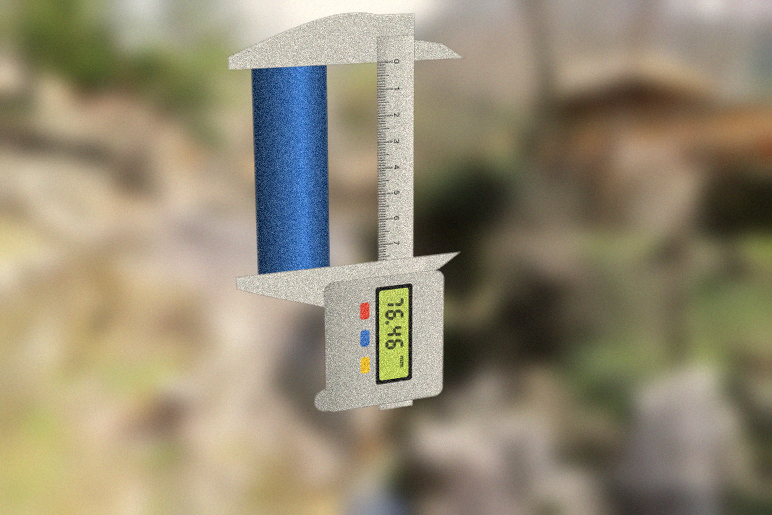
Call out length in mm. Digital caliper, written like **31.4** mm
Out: **76.46** mm
